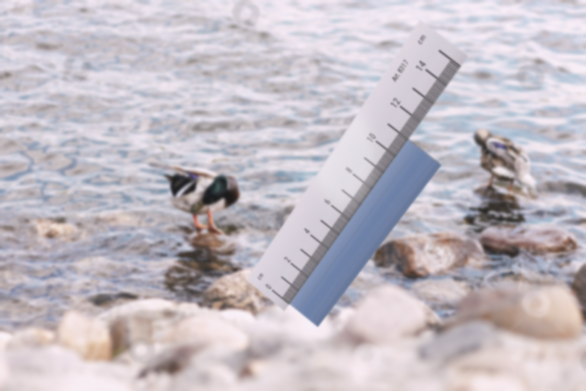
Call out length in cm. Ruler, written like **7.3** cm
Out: **11** cm
